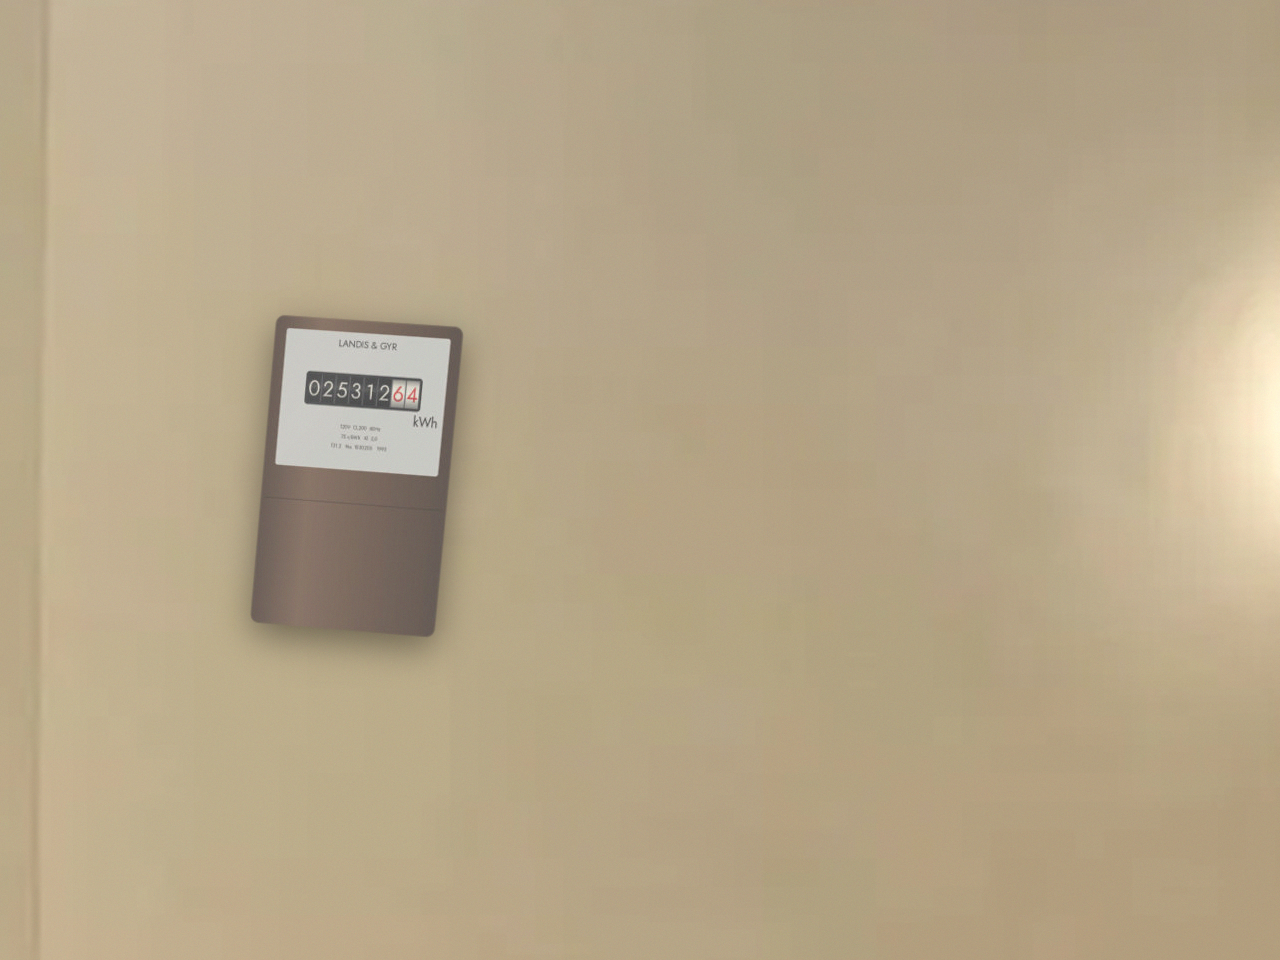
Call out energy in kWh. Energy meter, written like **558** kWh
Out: **25312.64** kWh
